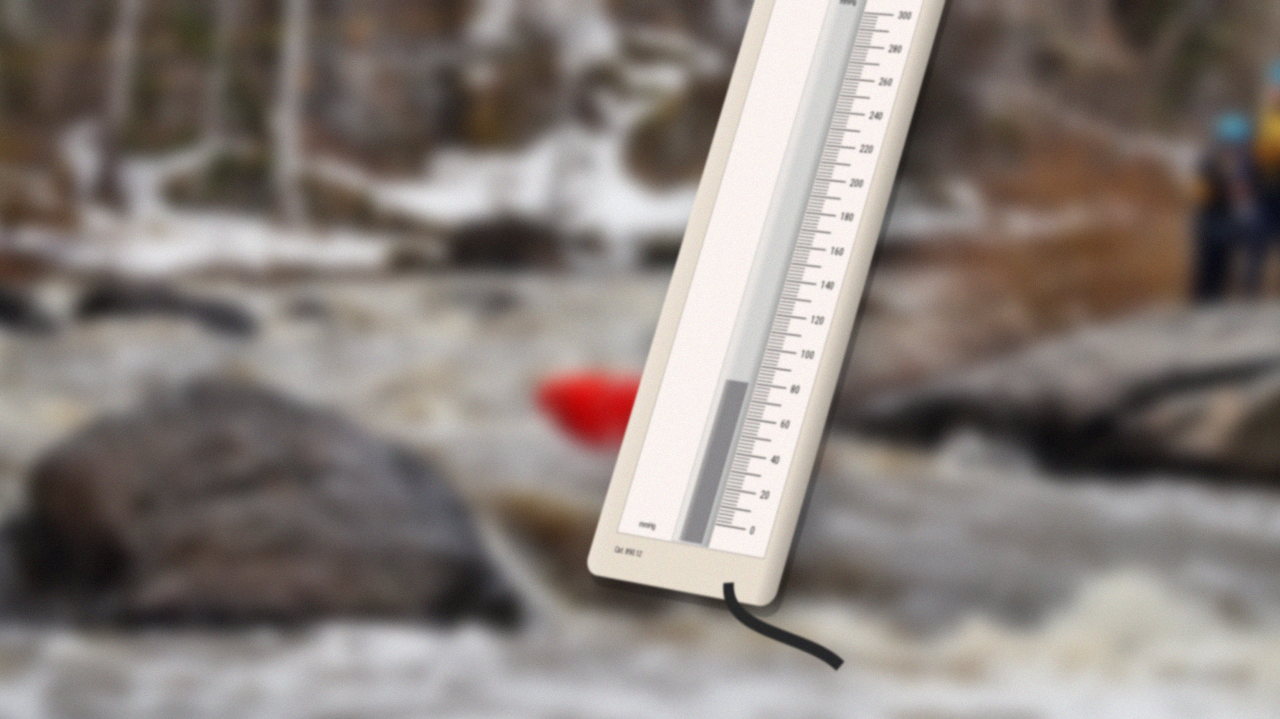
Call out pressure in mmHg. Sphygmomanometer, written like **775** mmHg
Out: **80** mmHg
